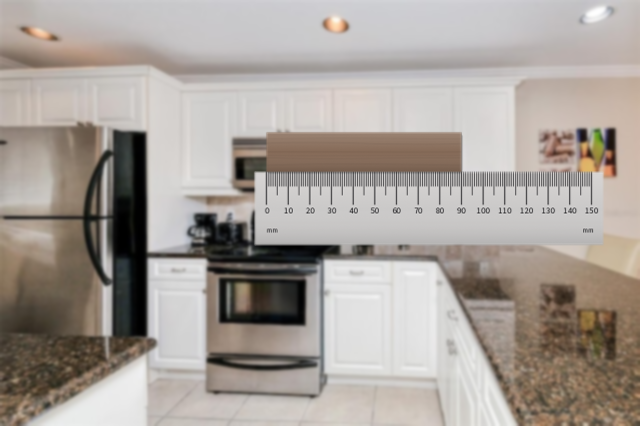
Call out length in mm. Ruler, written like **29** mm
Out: **90** mm
